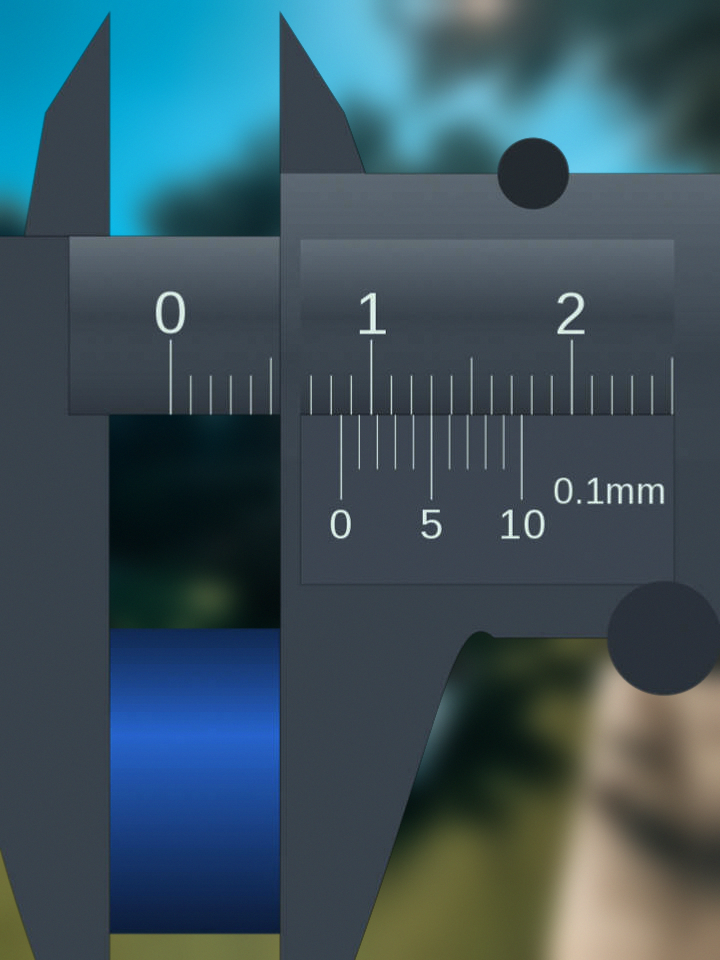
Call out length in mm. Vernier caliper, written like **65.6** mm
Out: **8.5** mm
